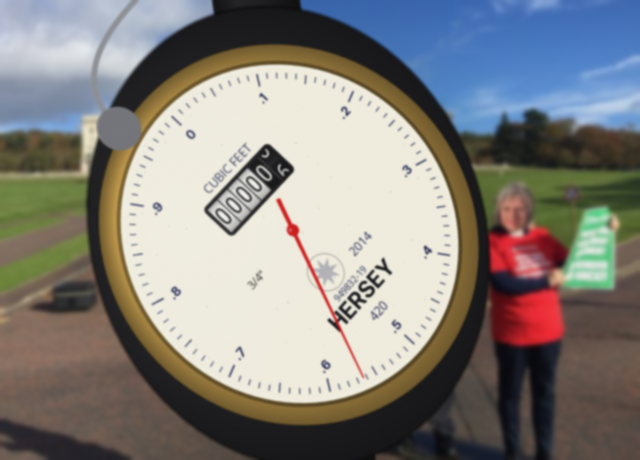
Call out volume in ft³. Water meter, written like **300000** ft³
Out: **5.56** ft³
